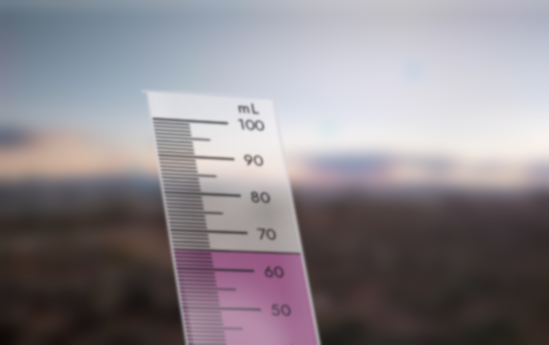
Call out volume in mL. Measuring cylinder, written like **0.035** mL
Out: **65** mL
